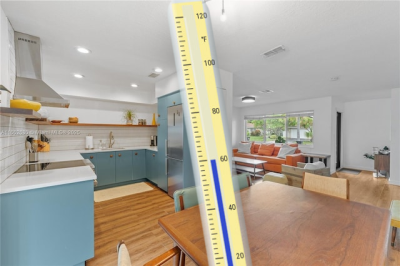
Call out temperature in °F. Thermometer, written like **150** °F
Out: **60** °F
